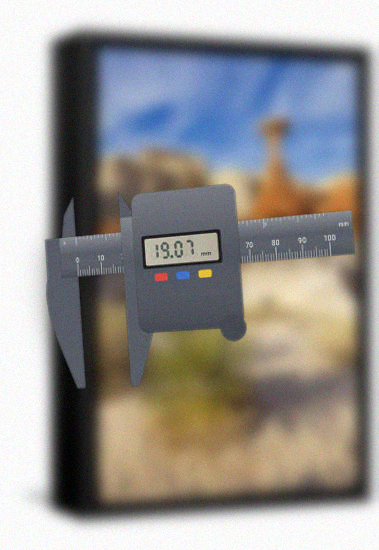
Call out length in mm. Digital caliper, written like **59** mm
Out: **19.07** mm
